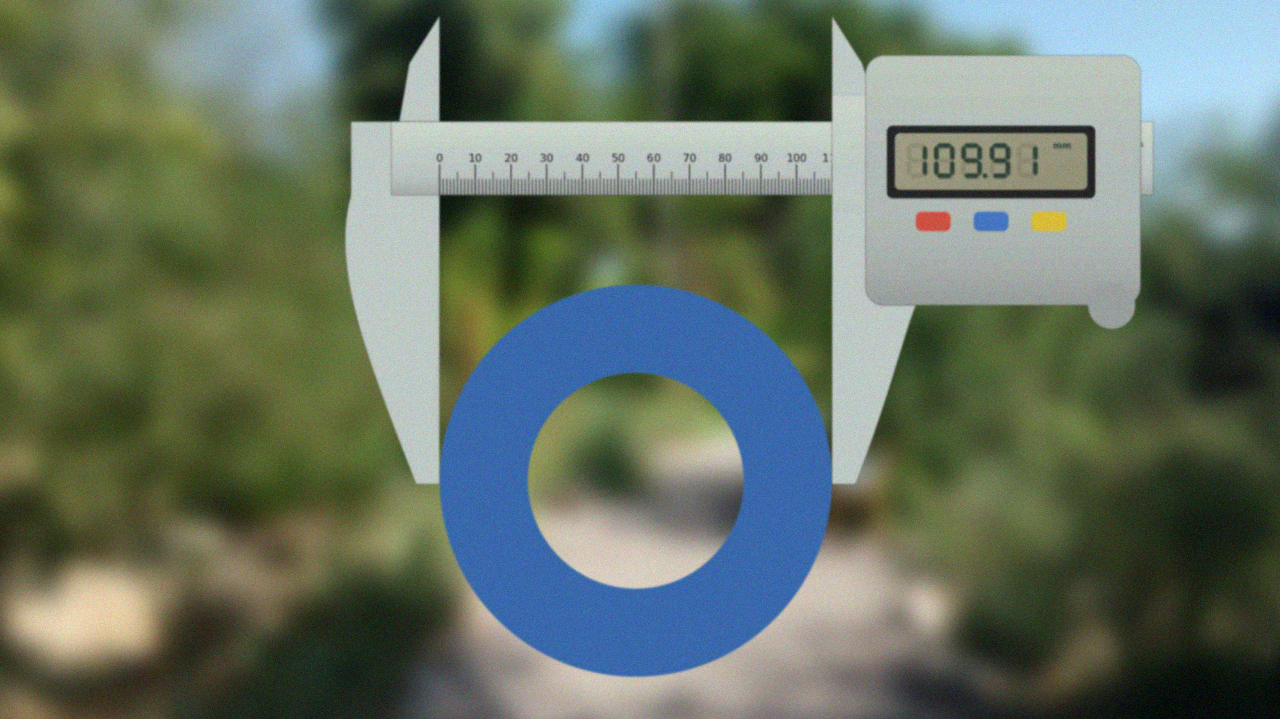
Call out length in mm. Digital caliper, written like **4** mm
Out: **109.91** mm
